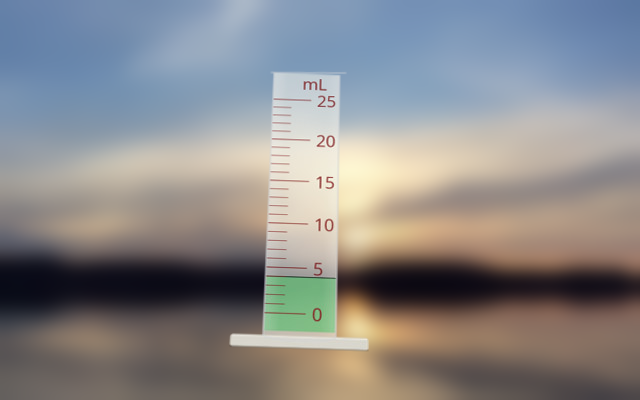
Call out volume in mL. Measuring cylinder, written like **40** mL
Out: **4** mL
